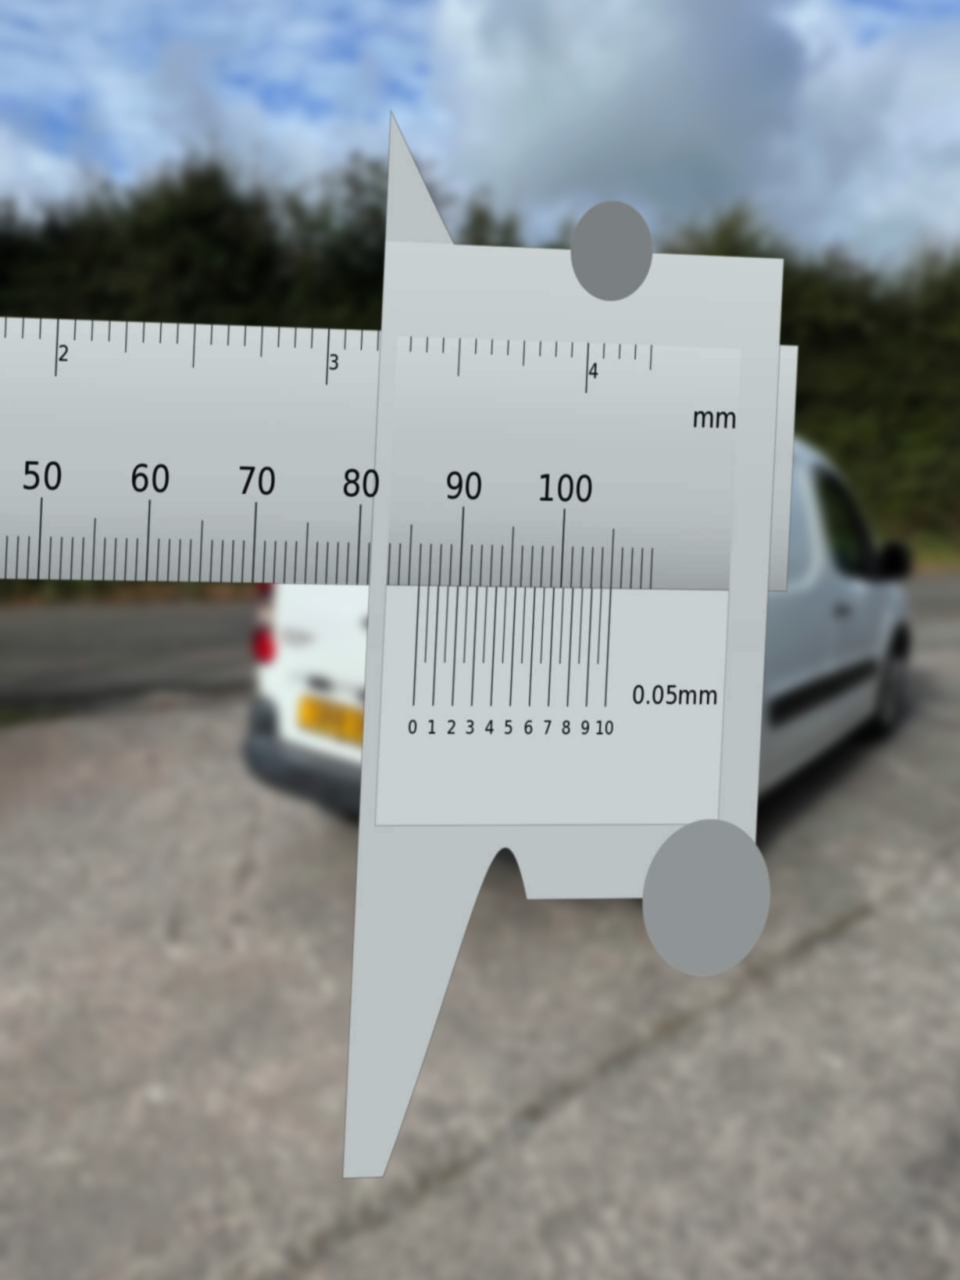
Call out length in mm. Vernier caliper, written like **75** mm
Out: **86.0** mm
